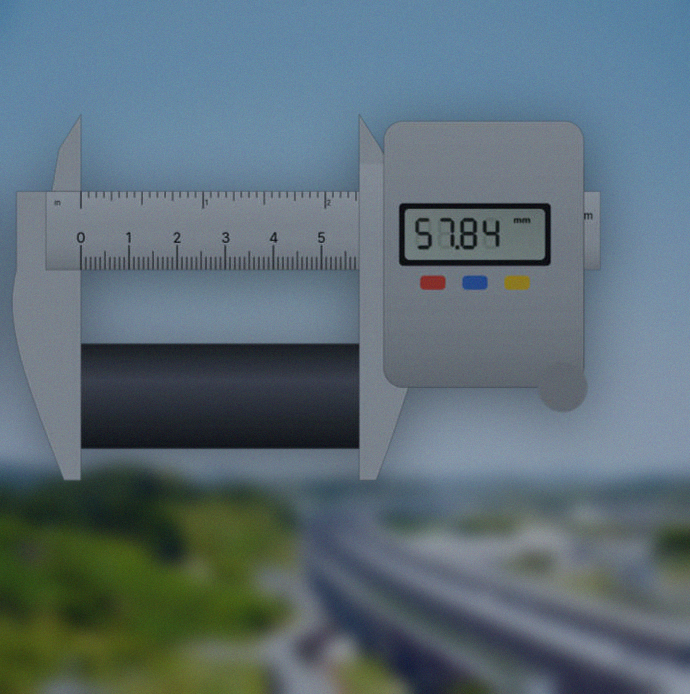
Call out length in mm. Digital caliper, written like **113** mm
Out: **57.84** mm
